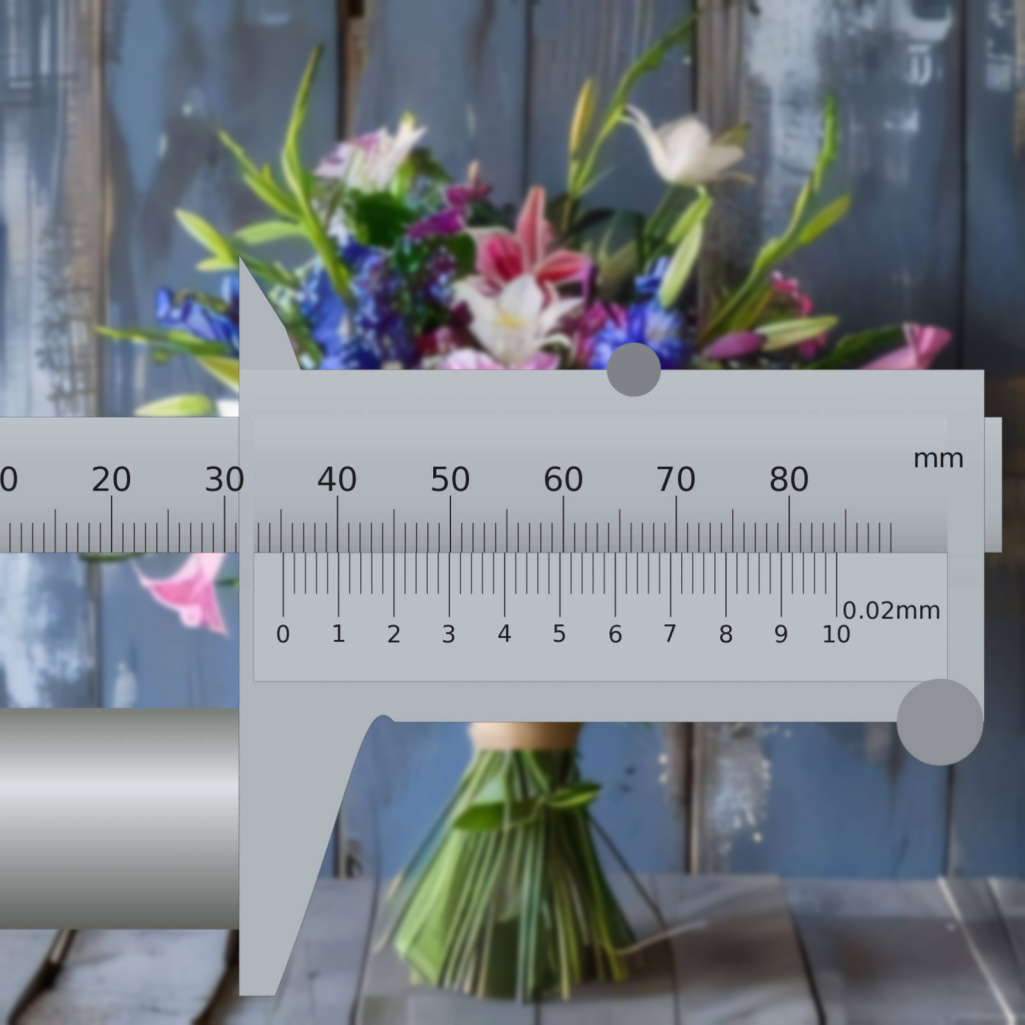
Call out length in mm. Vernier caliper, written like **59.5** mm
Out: **35.2** mm
